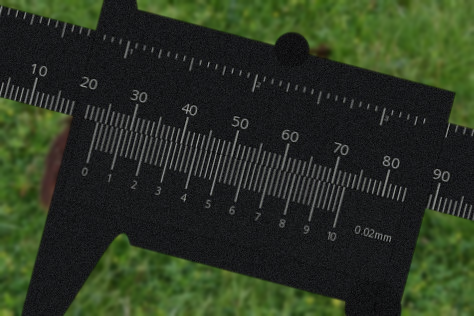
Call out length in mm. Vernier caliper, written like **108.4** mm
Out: **23.5** mm
